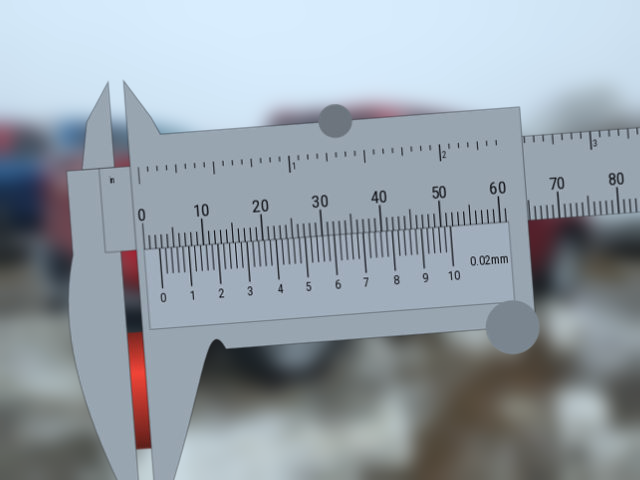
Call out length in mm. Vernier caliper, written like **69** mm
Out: **2.6** mm
